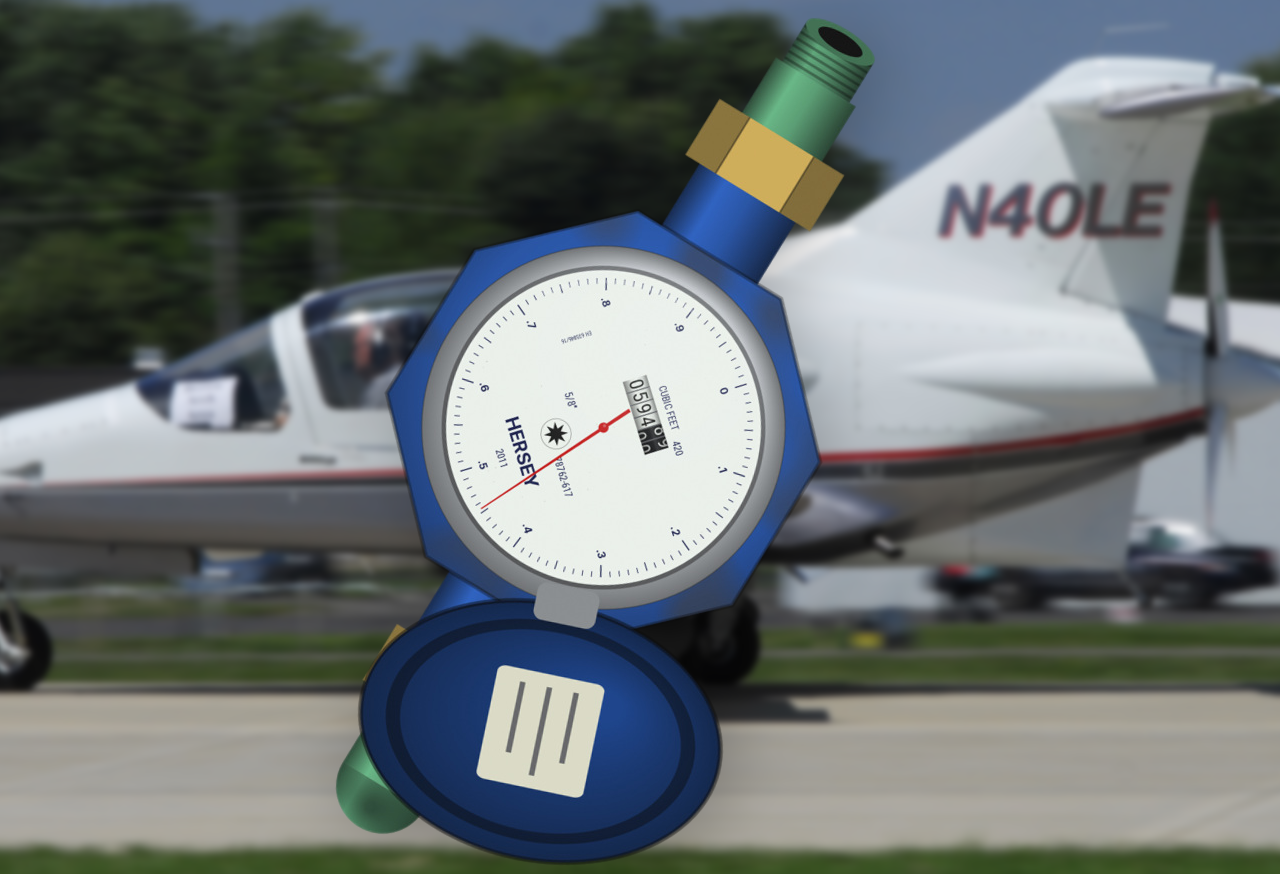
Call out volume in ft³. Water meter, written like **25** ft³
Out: **59489.45** ft³
